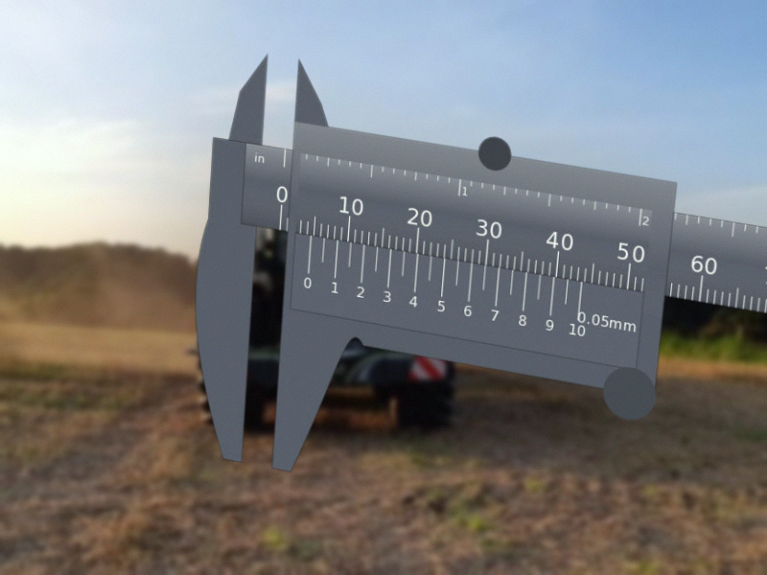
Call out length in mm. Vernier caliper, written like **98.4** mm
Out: **4.6** mm
